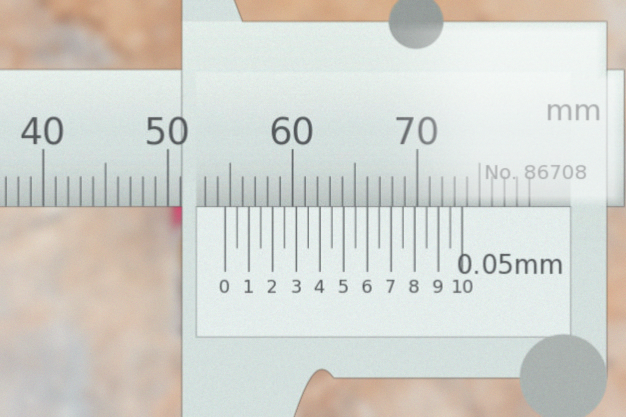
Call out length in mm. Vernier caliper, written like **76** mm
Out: **54.6** mm
